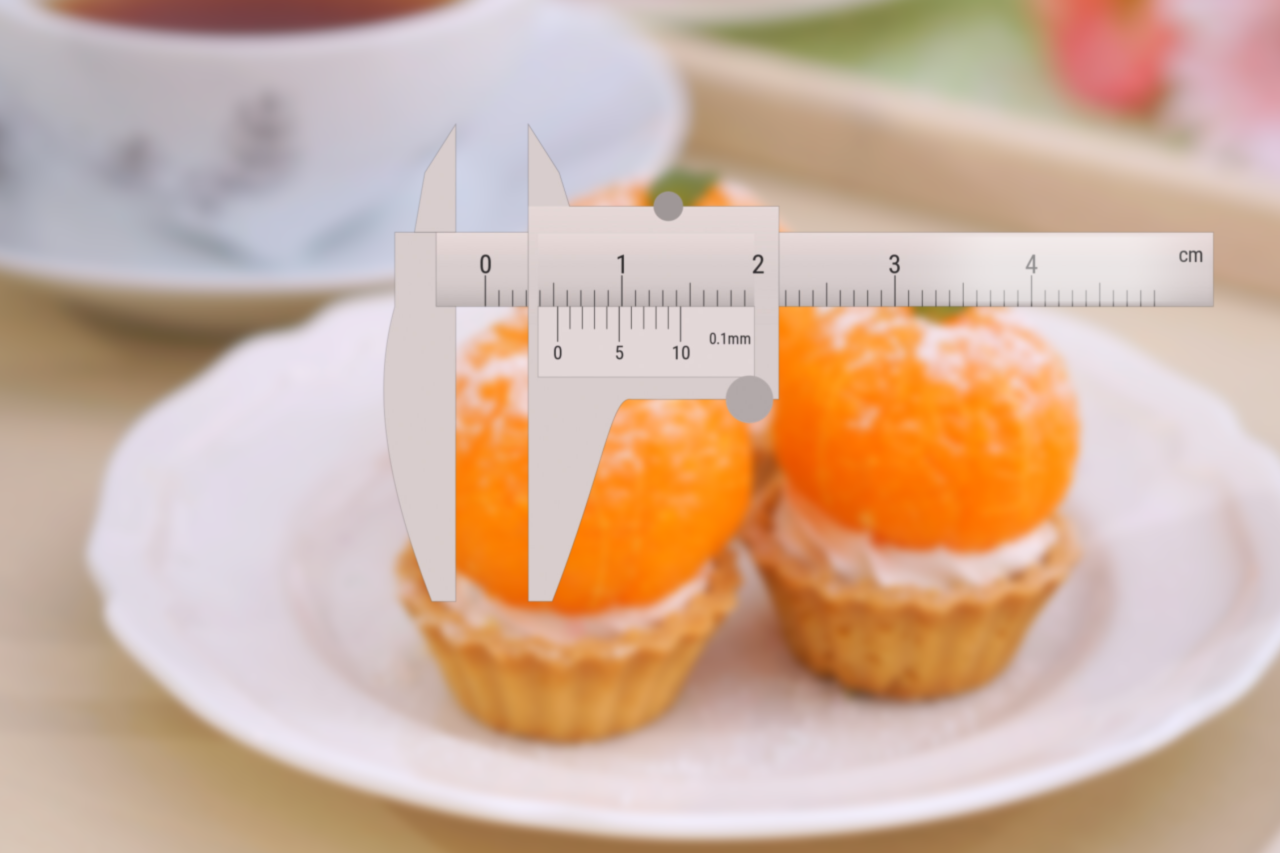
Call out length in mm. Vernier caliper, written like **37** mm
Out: **5.3** mm
